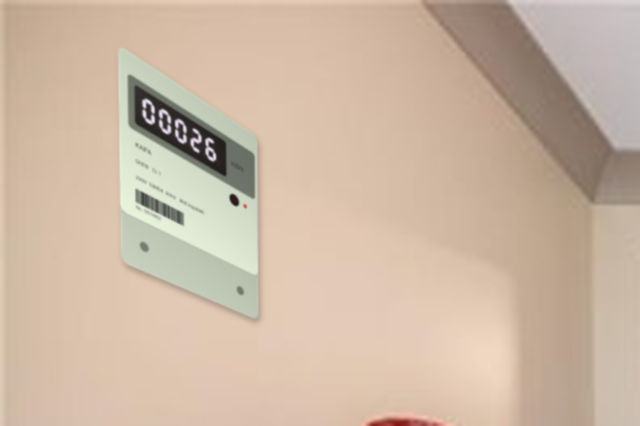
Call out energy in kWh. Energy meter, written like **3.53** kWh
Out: **26** kWh
